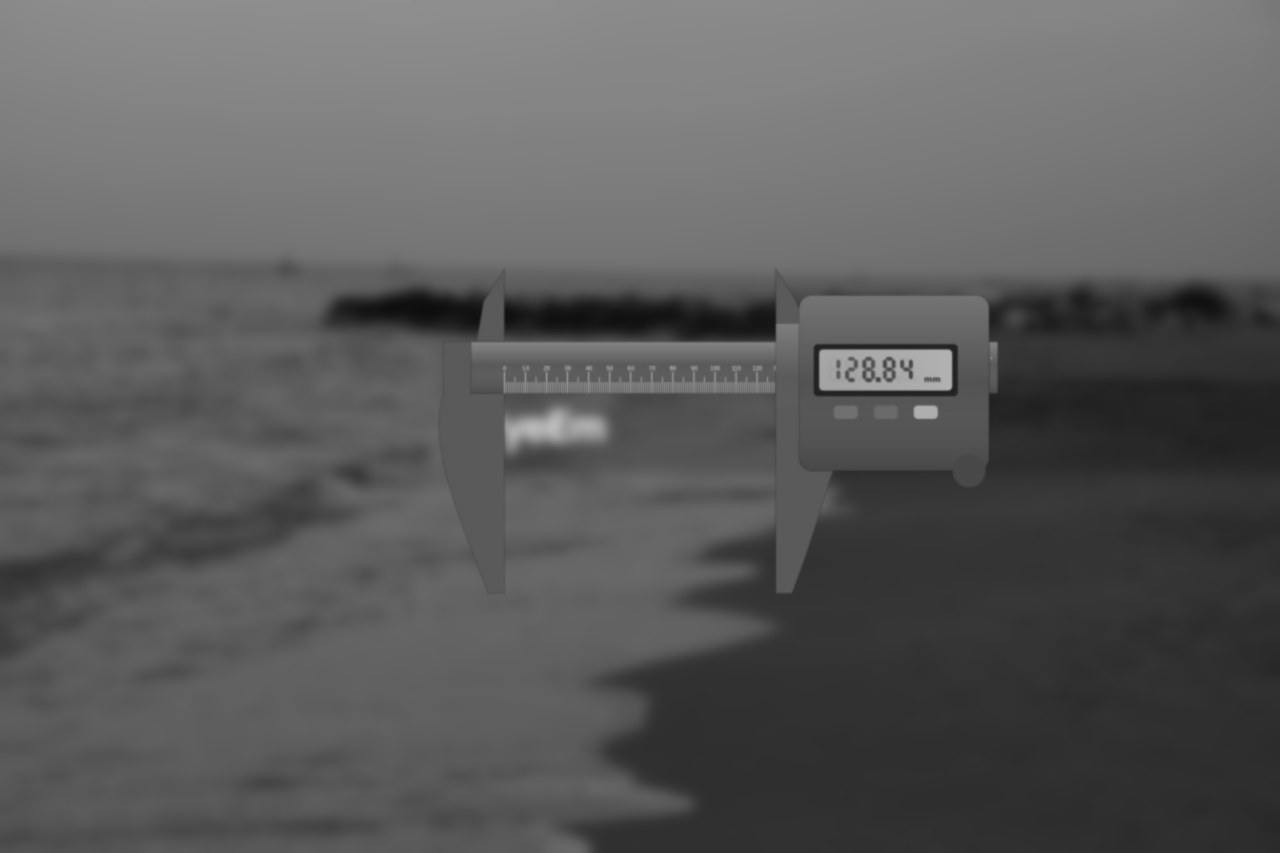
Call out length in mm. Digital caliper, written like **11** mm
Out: **128.84** mm
